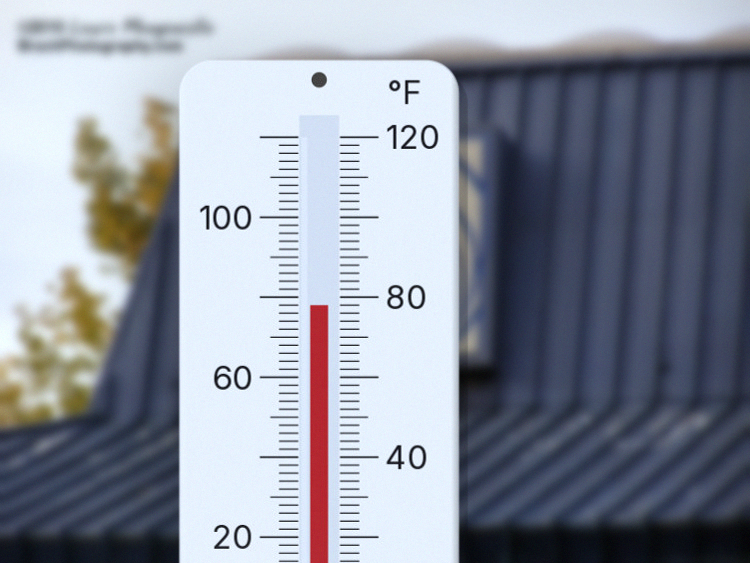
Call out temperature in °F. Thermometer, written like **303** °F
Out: **78** °F
